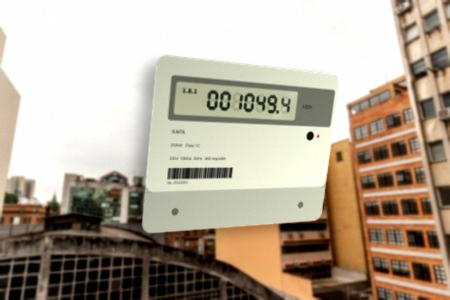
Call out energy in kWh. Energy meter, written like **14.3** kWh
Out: **1049.4** kWh
